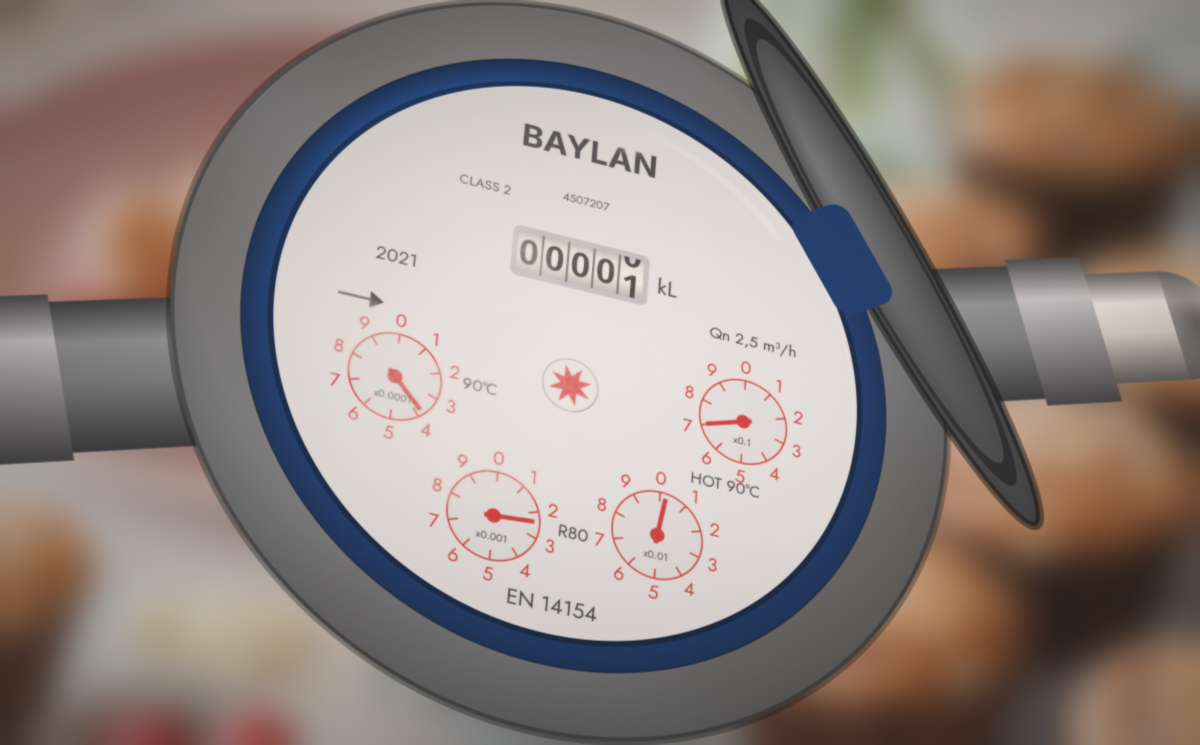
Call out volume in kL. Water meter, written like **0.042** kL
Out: **0.7023** kL
